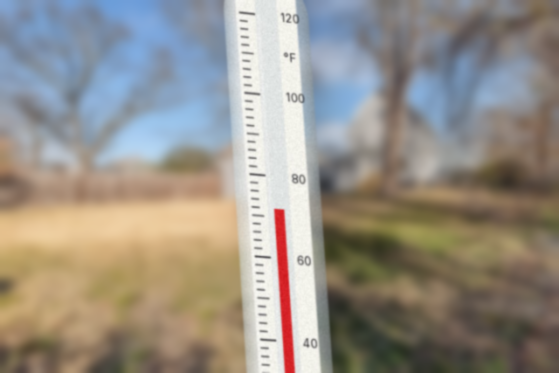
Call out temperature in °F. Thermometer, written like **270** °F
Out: **72** °F
